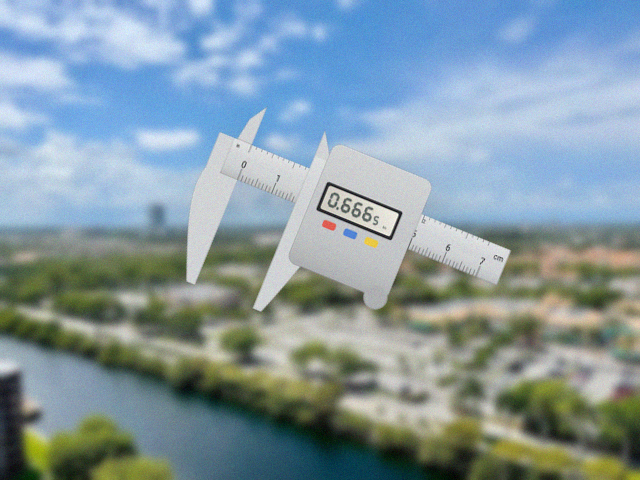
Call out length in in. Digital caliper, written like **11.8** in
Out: **0.6665** in
